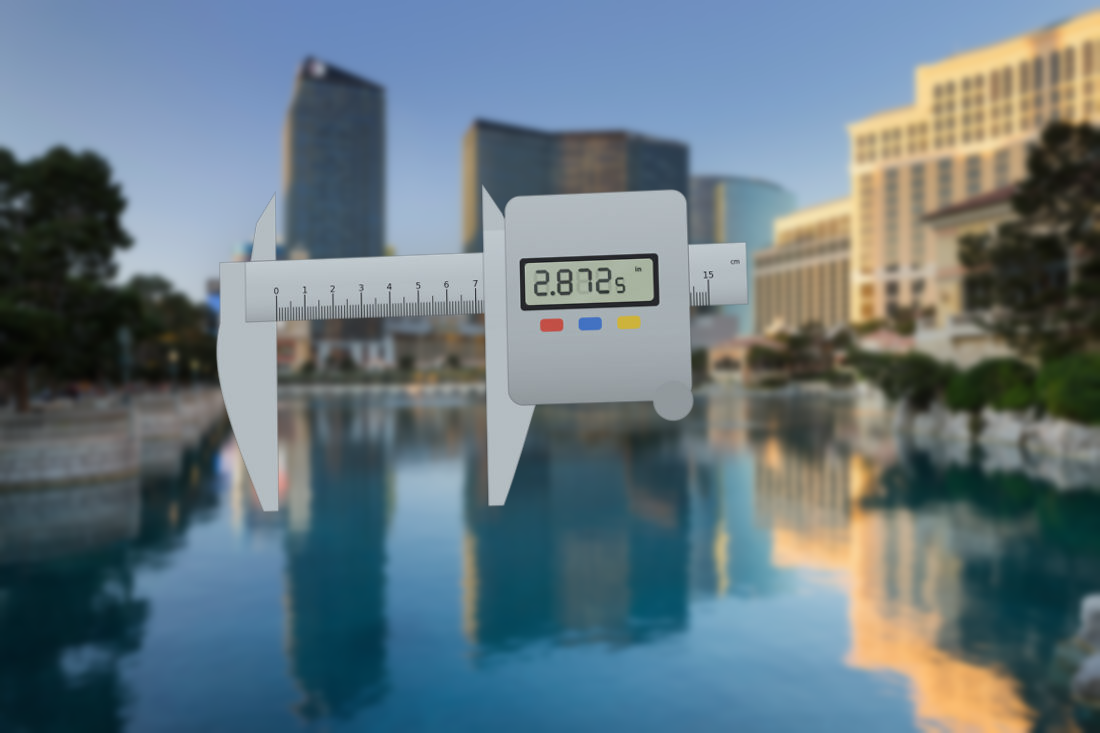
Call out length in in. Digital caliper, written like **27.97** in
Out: **2.8725** in
